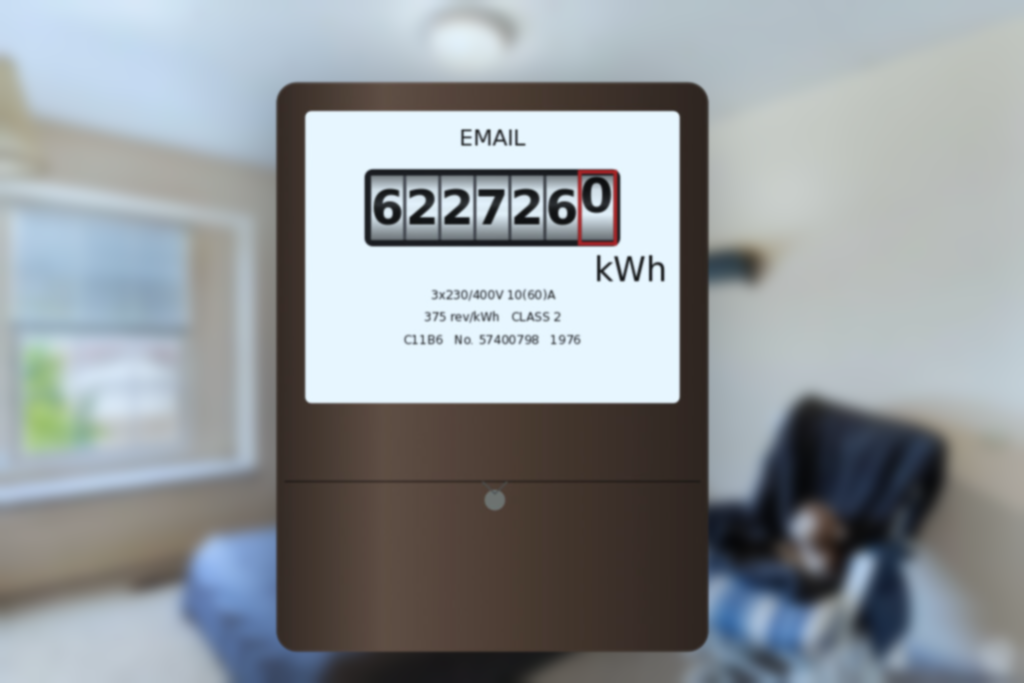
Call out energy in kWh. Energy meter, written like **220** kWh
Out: **622726.0** kWh
